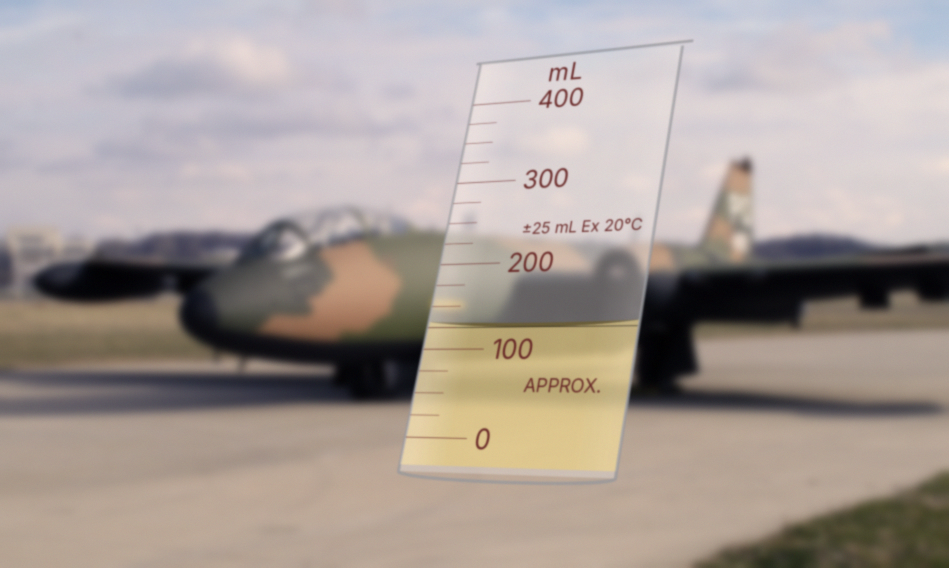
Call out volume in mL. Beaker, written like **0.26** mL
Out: **125** mL
